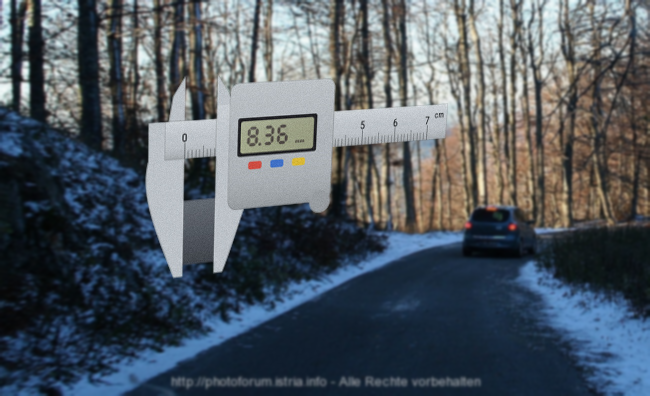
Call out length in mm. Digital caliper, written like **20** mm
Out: **8.36** mm
